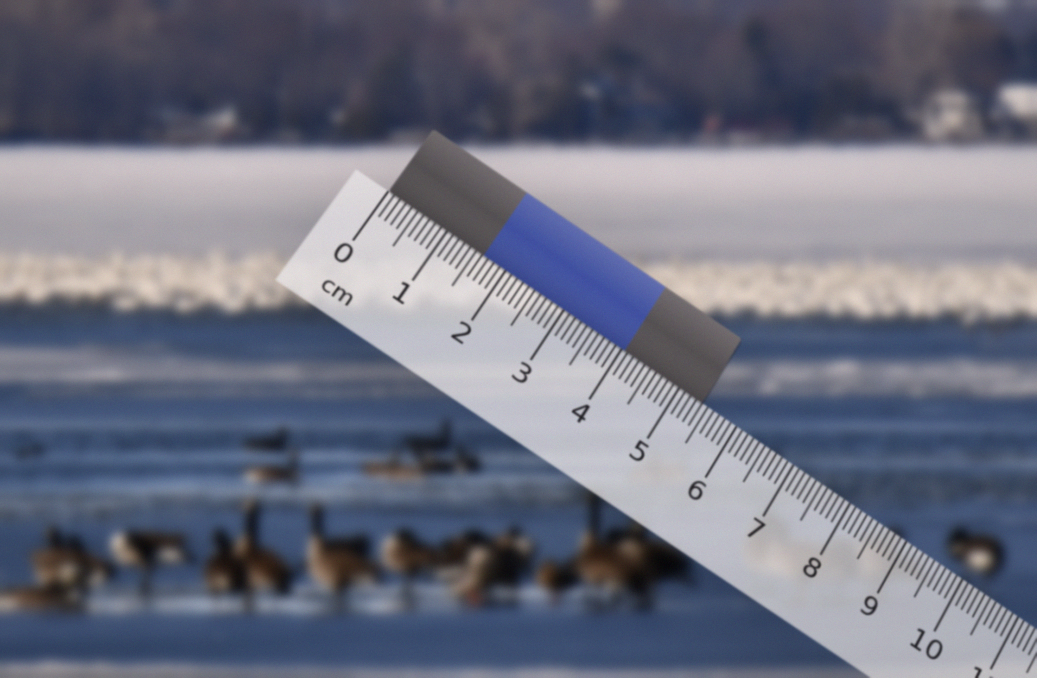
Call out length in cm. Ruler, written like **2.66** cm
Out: **5.4** cm
